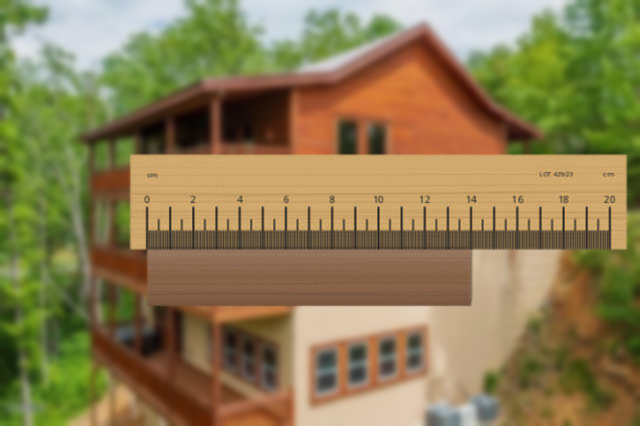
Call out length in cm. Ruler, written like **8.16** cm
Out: **14** cm
